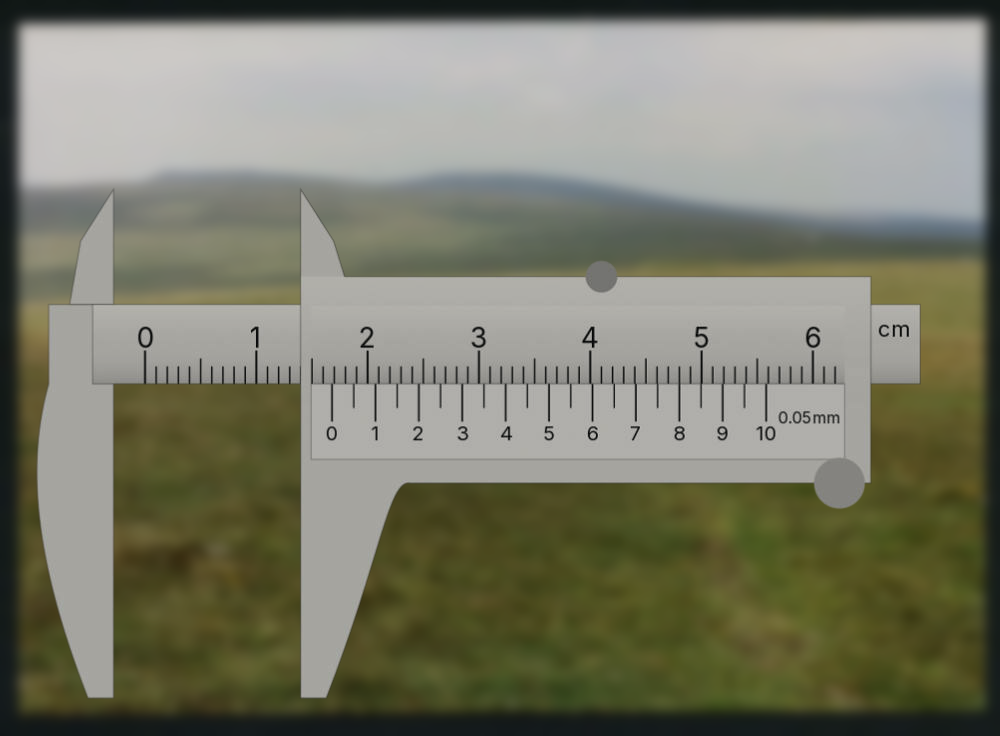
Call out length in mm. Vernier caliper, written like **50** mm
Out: **16.8** mm
